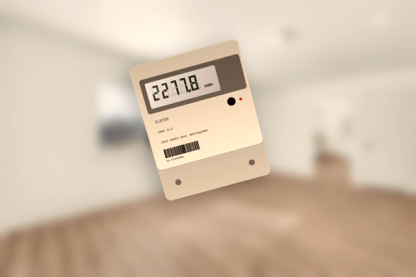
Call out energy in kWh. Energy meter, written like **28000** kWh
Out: **2277.8** kWh
